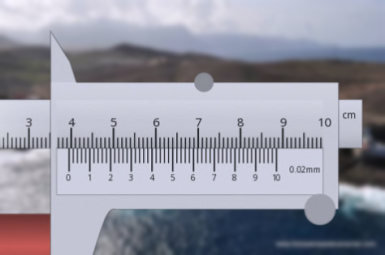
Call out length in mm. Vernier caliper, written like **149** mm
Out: **39.5** mm
